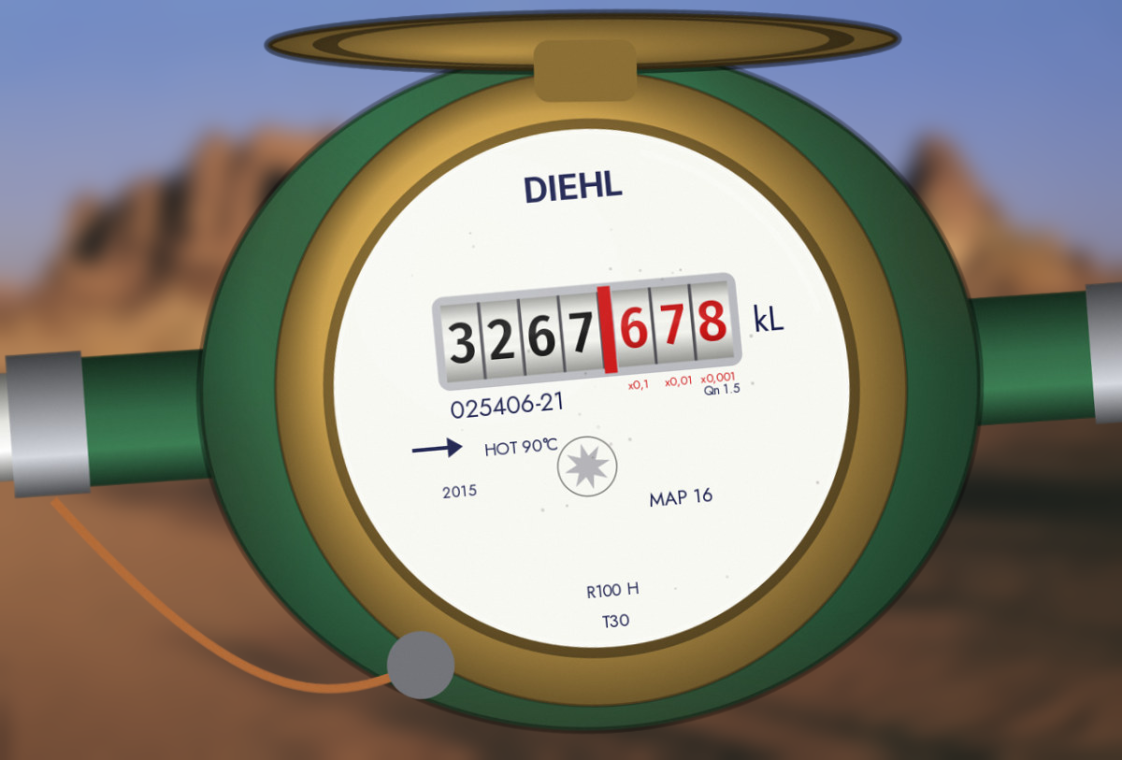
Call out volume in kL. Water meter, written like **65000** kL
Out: **3267.678** kL
